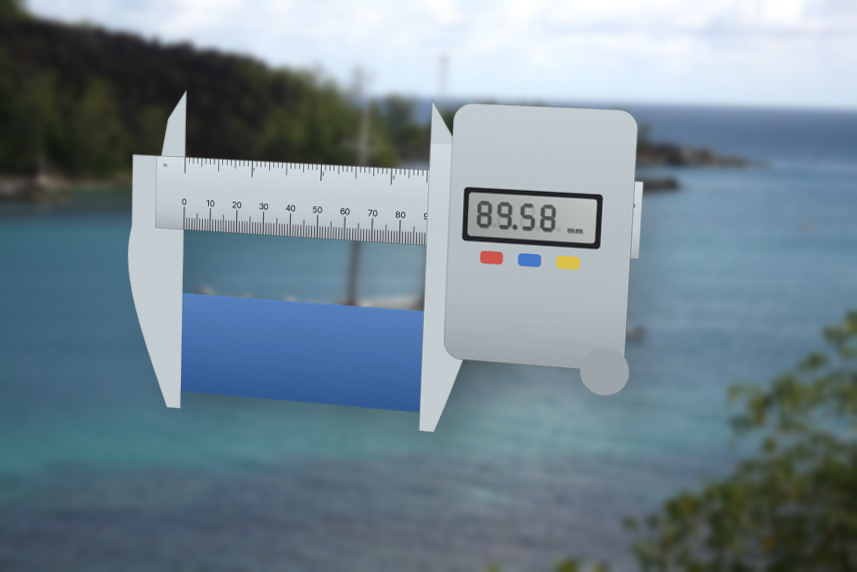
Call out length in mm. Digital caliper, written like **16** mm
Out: **89.58** mm
